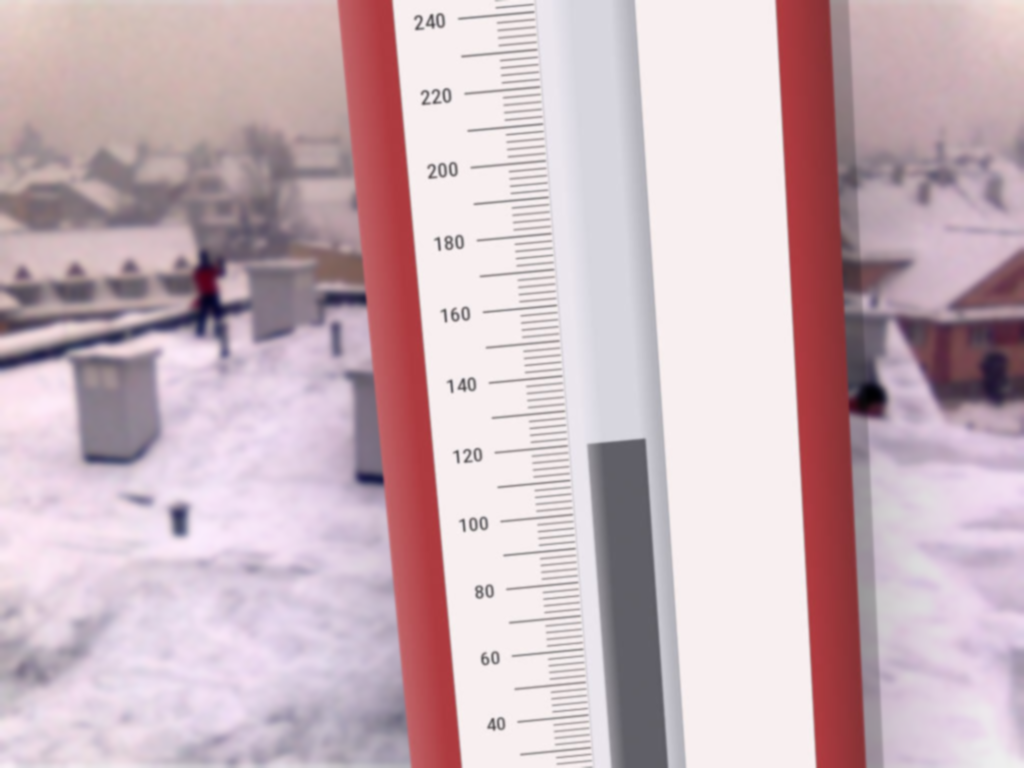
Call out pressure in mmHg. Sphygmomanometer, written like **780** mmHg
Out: **120** mmHg
